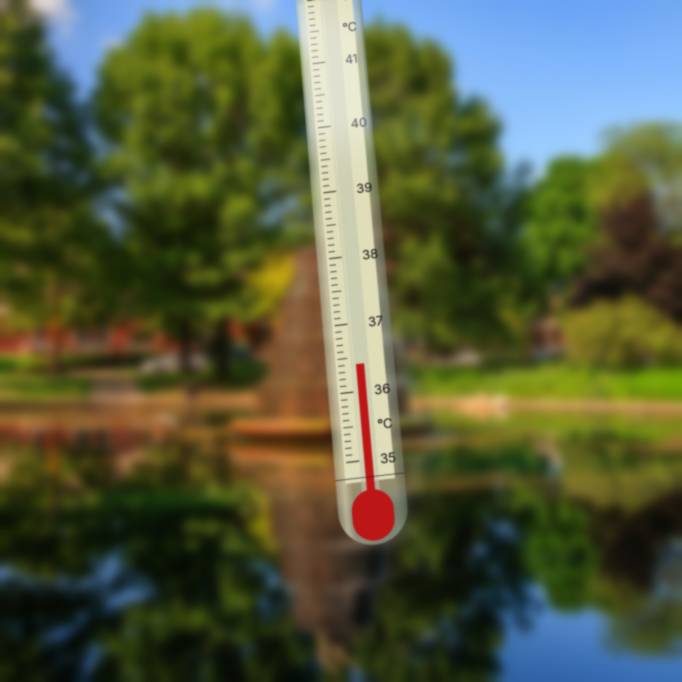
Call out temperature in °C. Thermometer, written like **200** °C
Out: **36.4** °C
